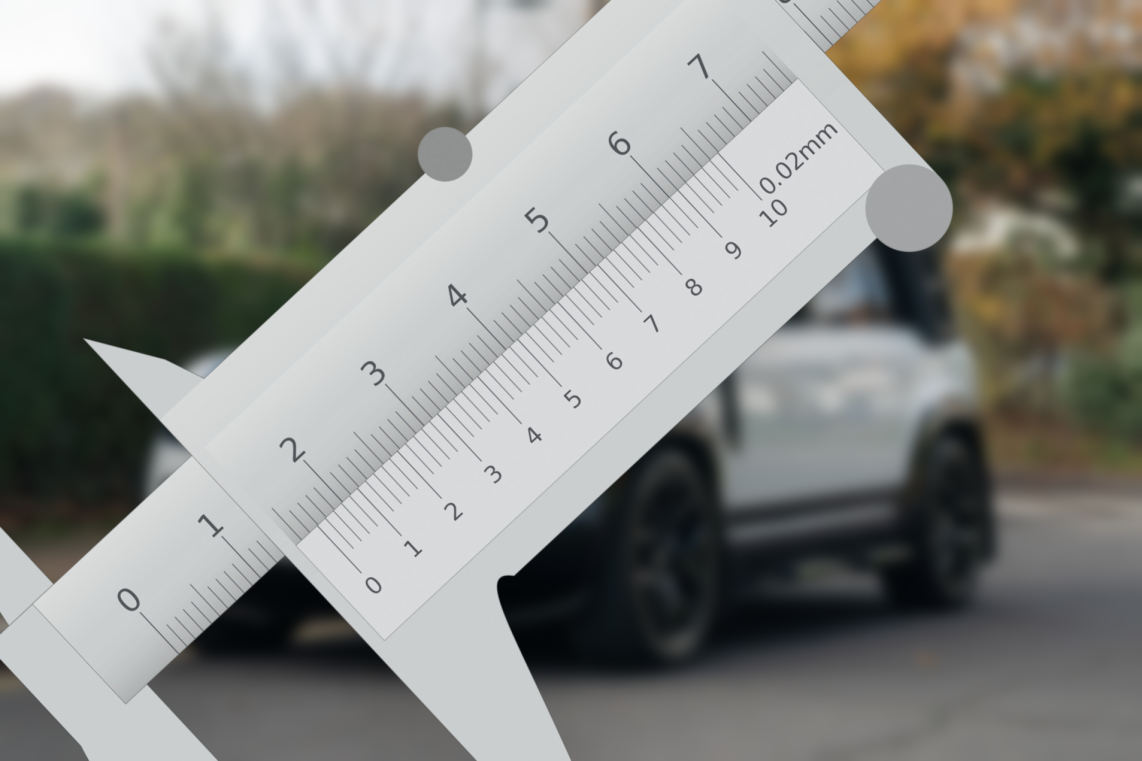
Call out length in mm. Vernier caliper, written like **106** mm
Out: **16.9** mm
